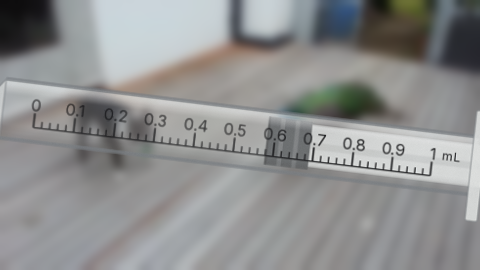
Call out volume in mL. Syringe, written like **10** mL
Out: **0.58** mL
